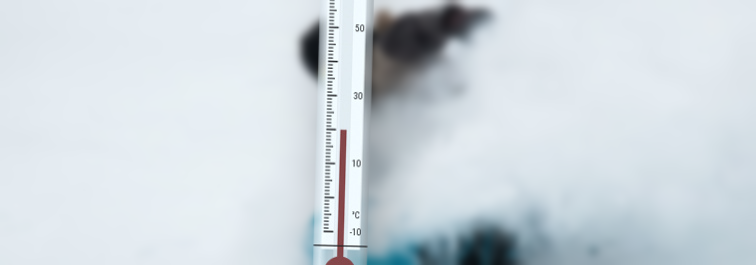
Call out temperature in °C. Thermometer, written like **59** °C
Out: **20** °C
